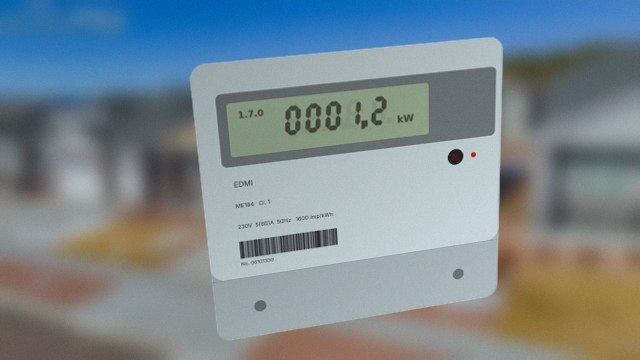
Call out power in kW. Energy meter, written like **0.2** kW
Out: **1.2** kW
